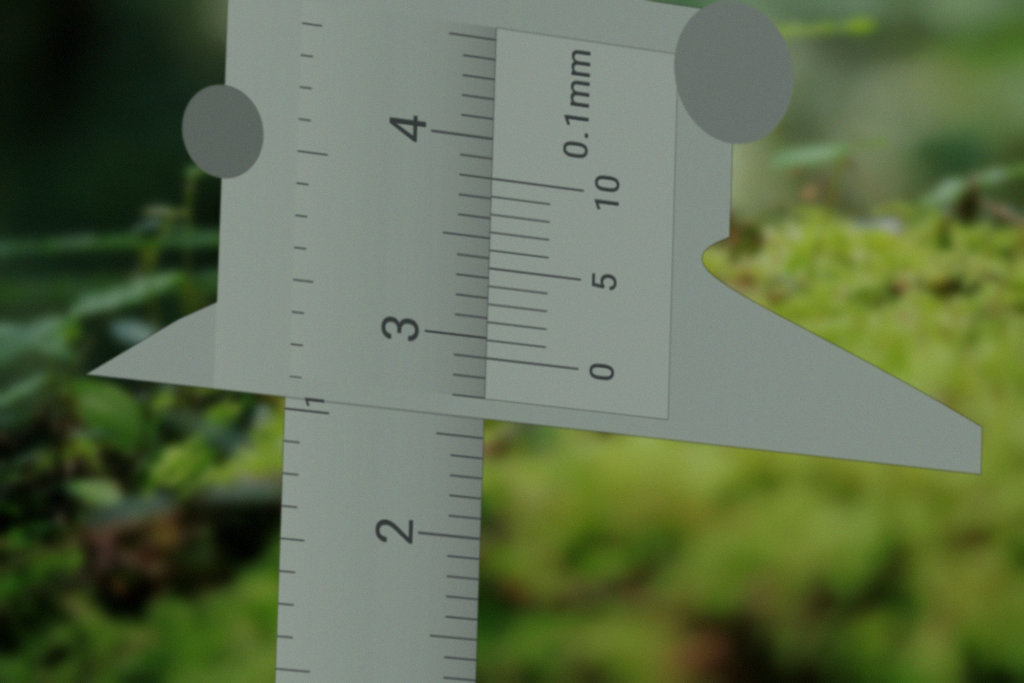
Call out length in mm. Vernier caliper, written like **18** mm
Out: **29.0** mm
